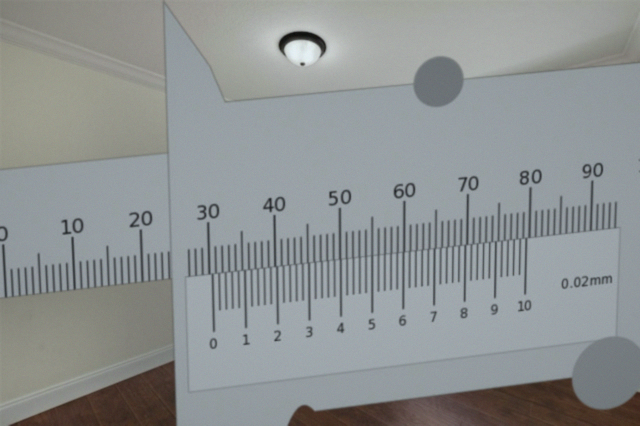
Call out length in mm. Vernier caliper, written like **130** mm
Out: **30.5** mm
